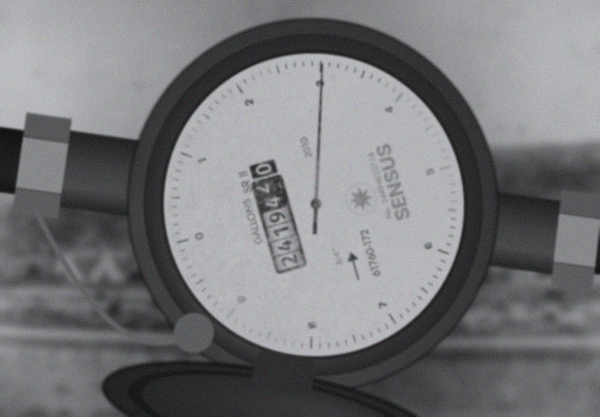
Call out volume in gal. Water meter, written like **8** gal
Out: **2419423.0** gal
